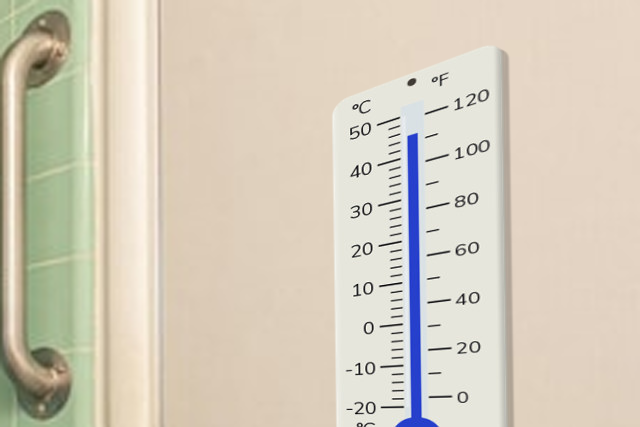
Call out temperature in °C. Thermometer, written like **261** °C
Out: **45** °C
